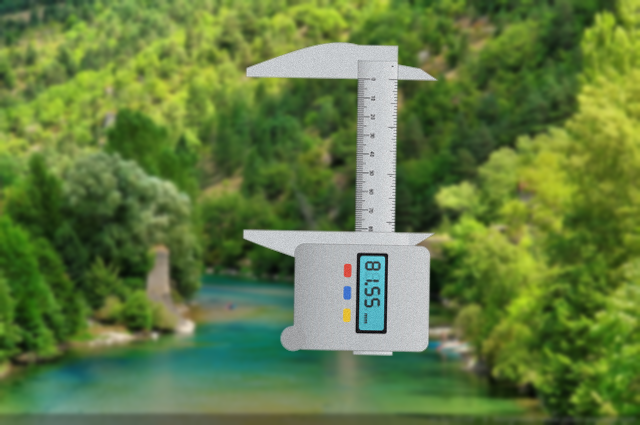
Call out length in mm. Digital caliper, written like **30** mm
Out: **81.55** mm
